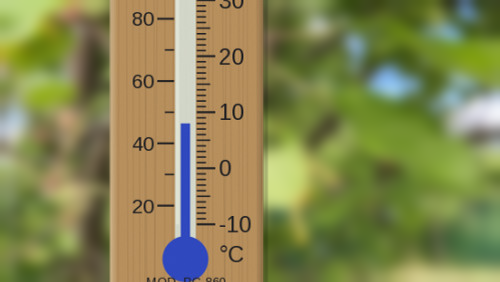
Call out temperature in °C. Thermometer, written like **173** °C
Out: **8** °C
